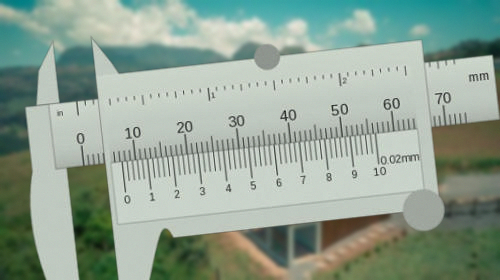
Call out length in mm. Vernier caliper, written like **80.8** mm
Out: **7.4** mm
